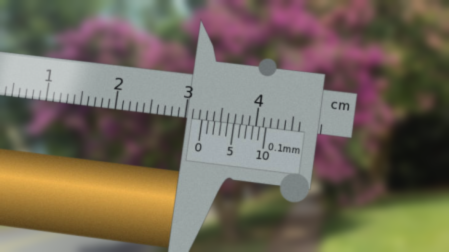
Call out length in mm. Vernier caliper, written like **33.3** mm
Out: **32.4** mm
